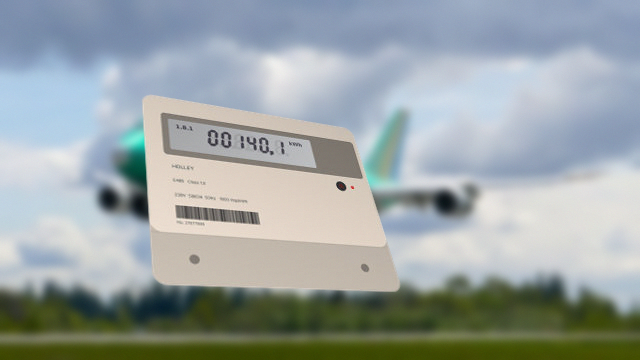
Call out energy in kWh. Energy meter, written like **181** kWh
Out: **140.1** kWh
